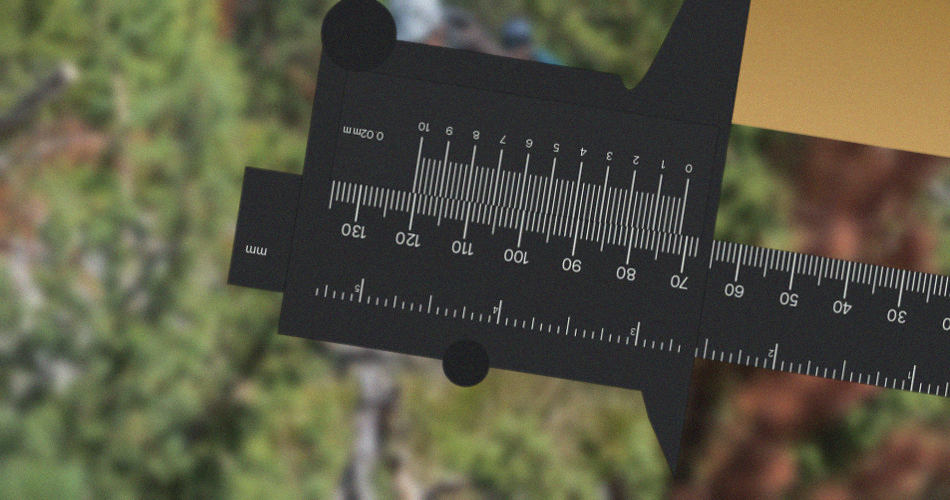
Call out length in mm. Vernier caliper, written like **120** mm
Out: **71.4** mm
